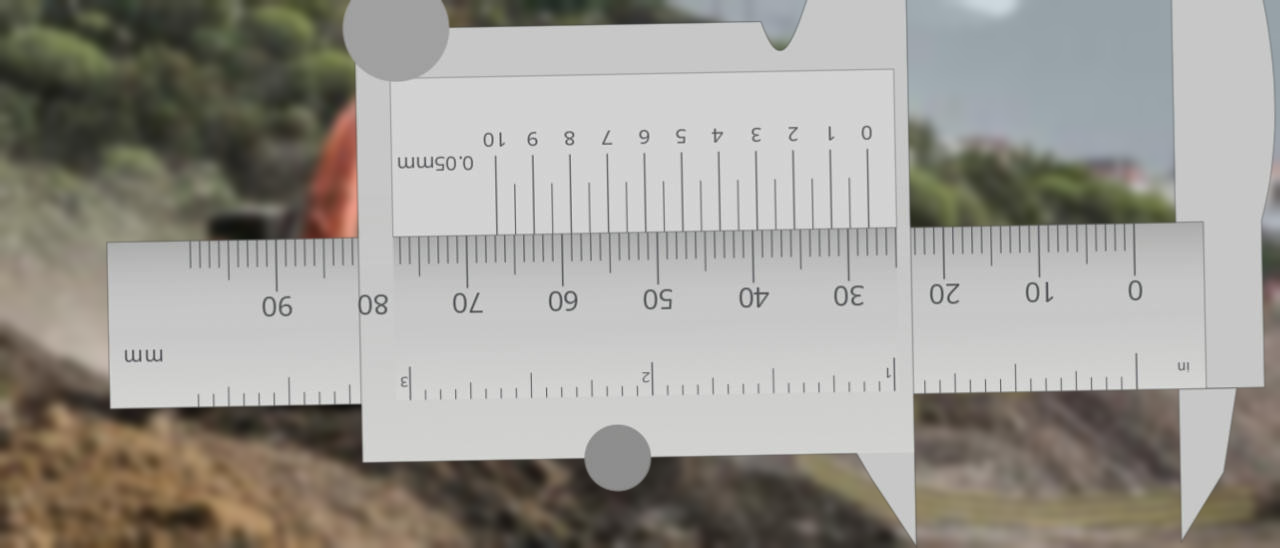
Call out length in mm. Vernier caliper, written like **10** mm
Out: **27.8** mm
